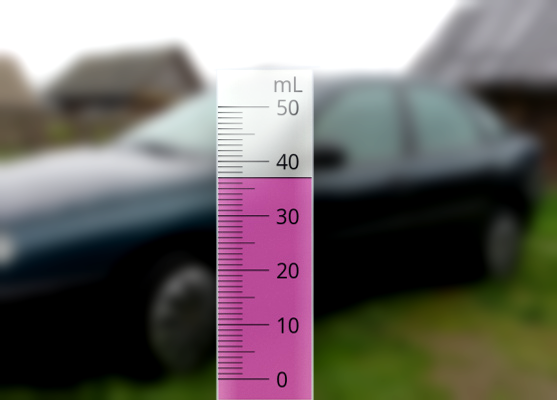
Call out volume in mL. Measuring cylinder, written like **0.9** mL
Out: **37** mL
